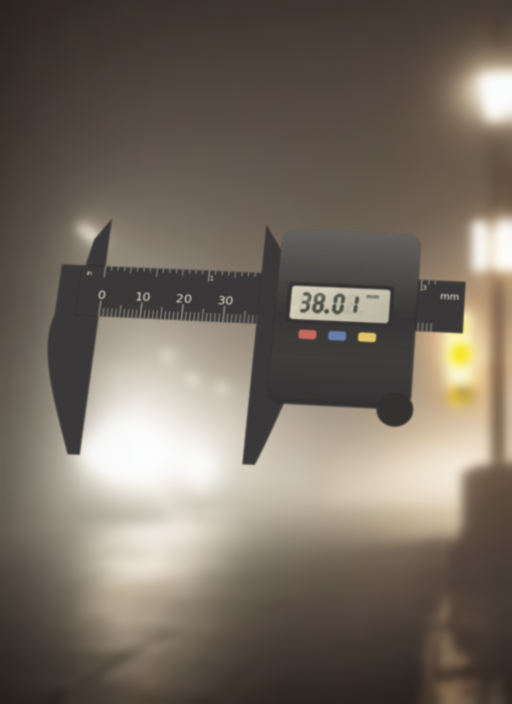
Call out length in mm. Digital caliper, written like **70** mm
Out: **38.01** mm
